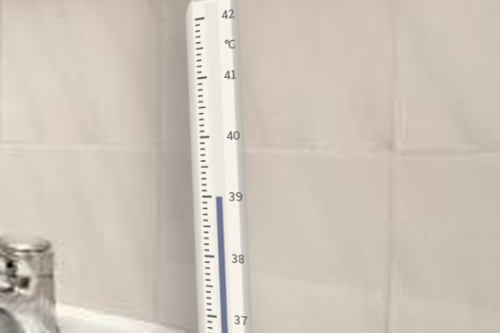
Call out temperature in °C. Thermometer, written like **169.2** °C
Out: **39** °C
